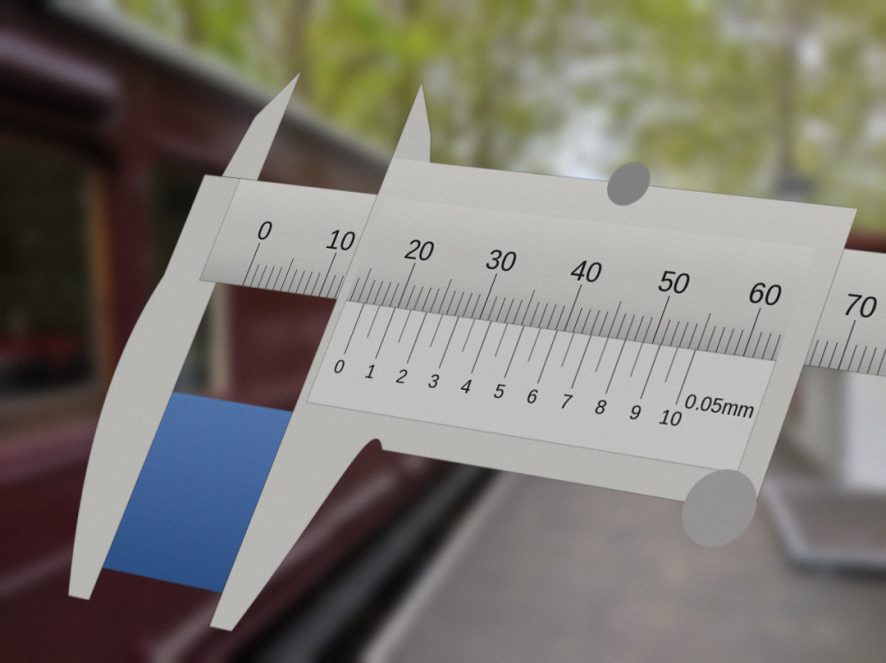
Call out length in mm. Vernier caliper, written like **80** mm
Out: **15.8** mm
